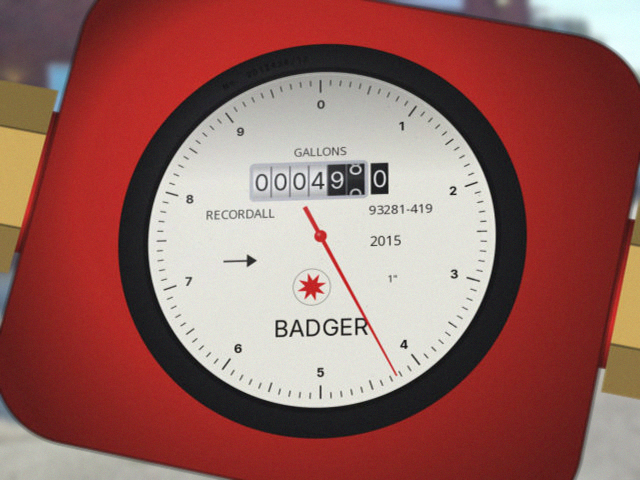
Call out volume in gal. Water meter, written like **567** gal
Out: **4984.2** gal
